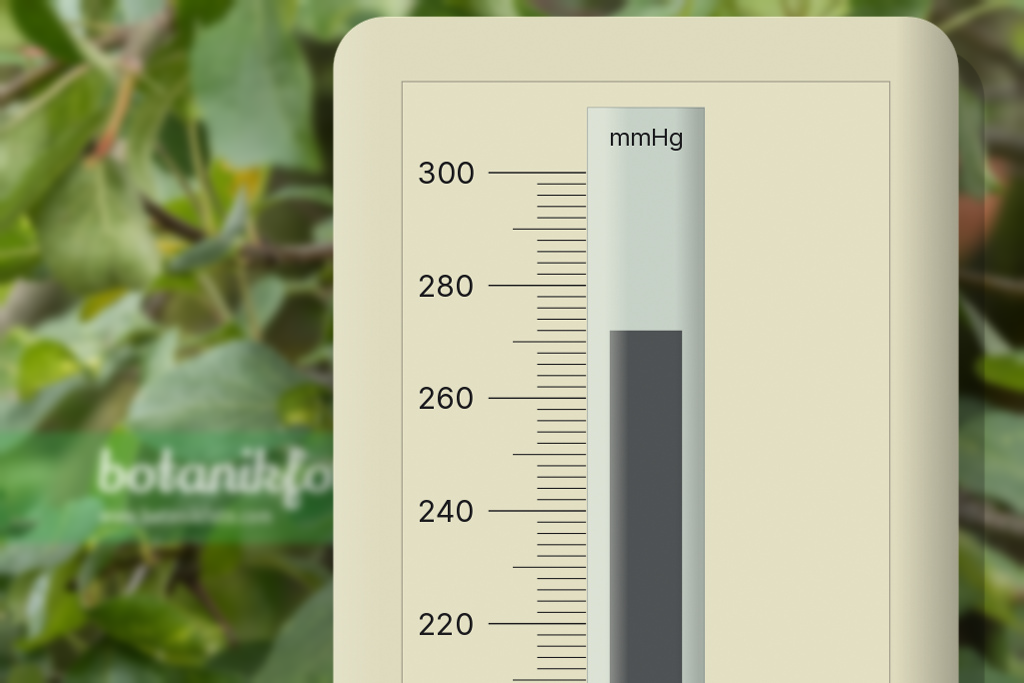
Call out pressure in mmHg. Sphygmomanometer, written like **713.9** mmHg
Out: **272** mmHg
